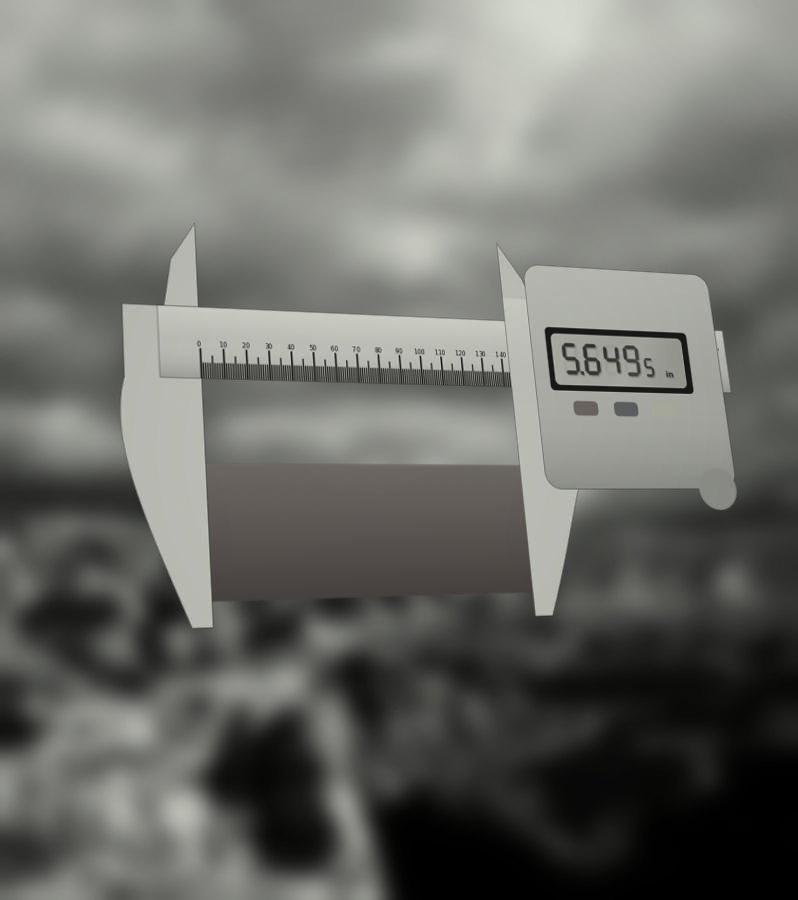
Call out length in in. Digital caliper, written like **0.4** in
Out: **5.6495** in
